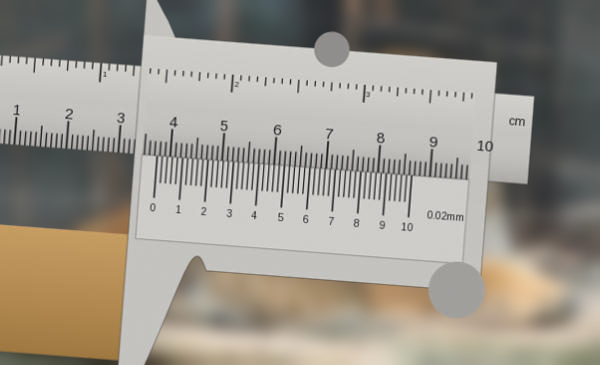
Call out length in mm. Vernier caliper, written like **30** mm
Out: **37.5** mm
